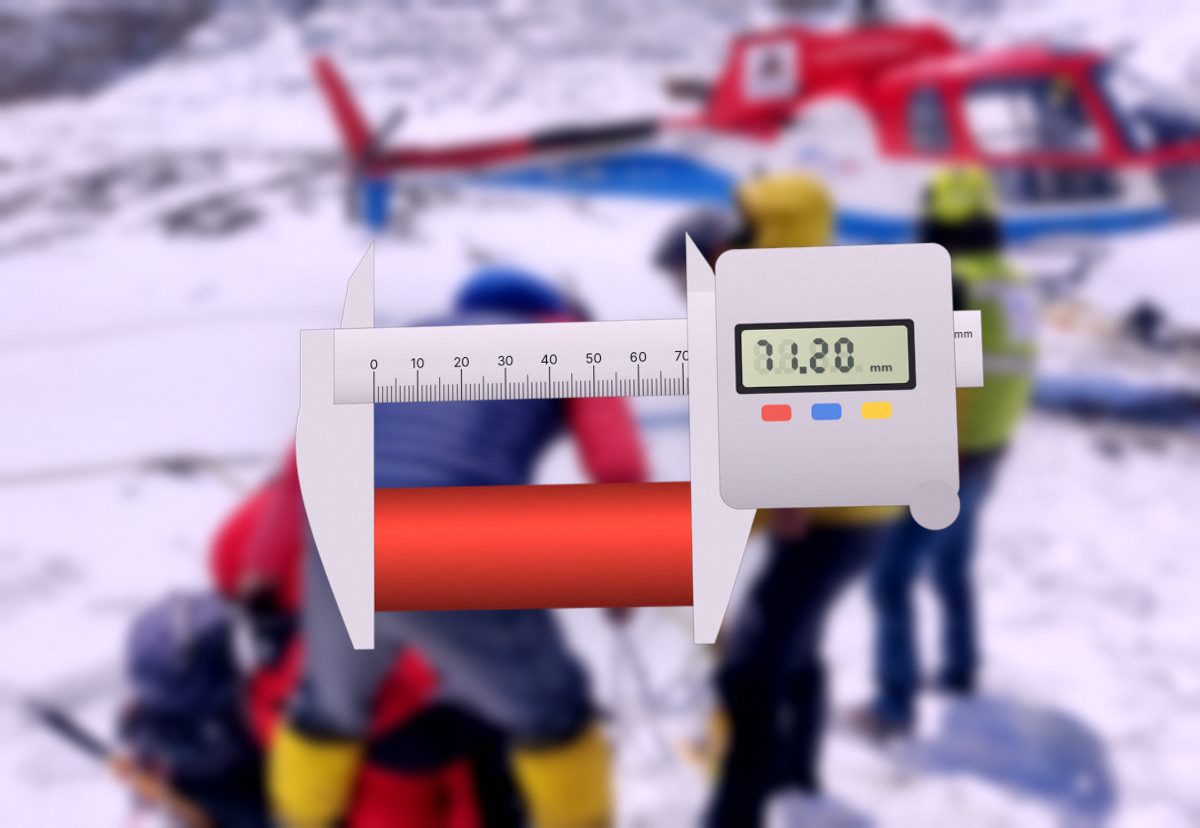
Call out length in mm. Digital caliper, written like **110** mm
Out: **71.20** mm
